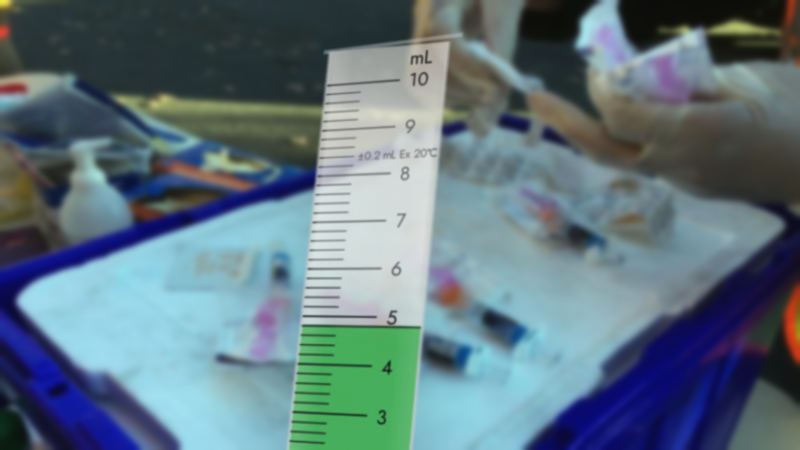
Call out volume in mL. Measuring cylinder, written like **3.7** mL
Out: **4.8** mL
